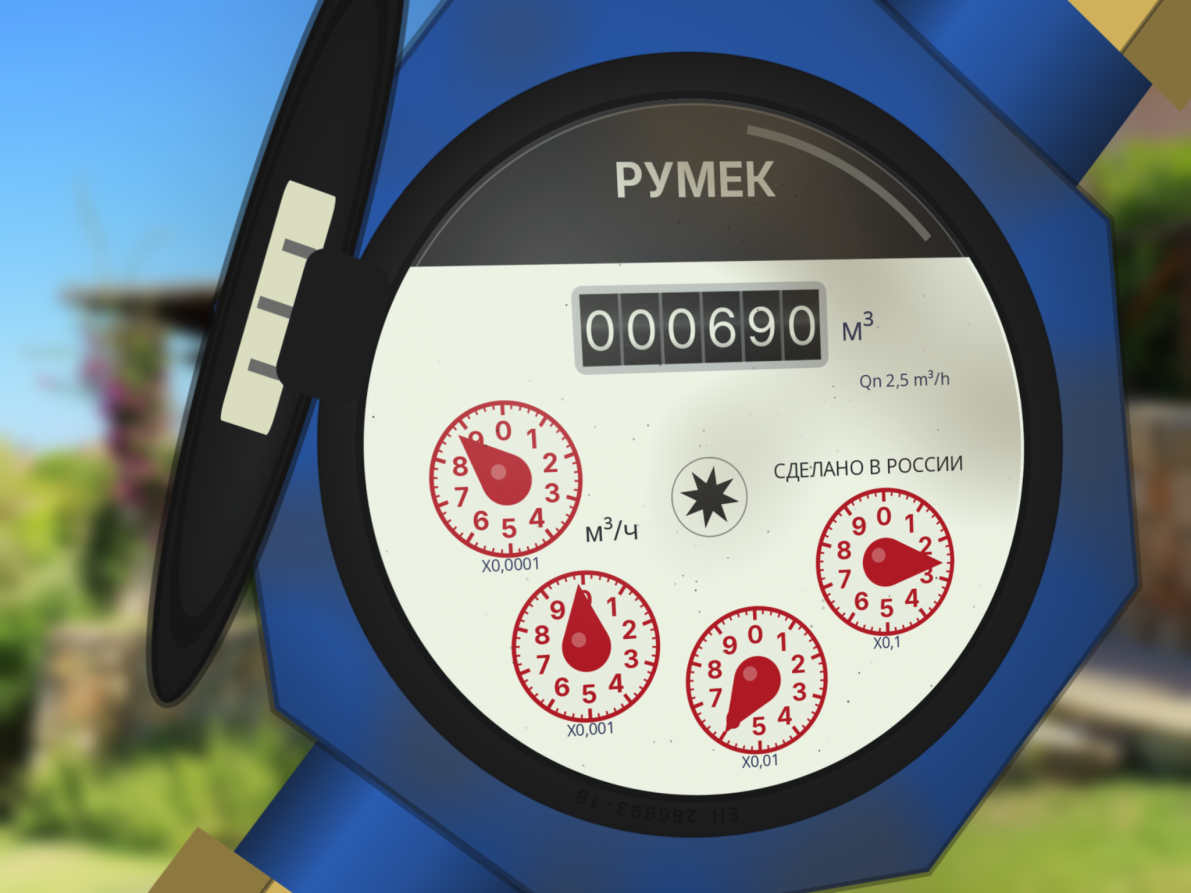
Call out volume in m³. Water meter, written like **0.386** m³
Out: **690.2598** m³
